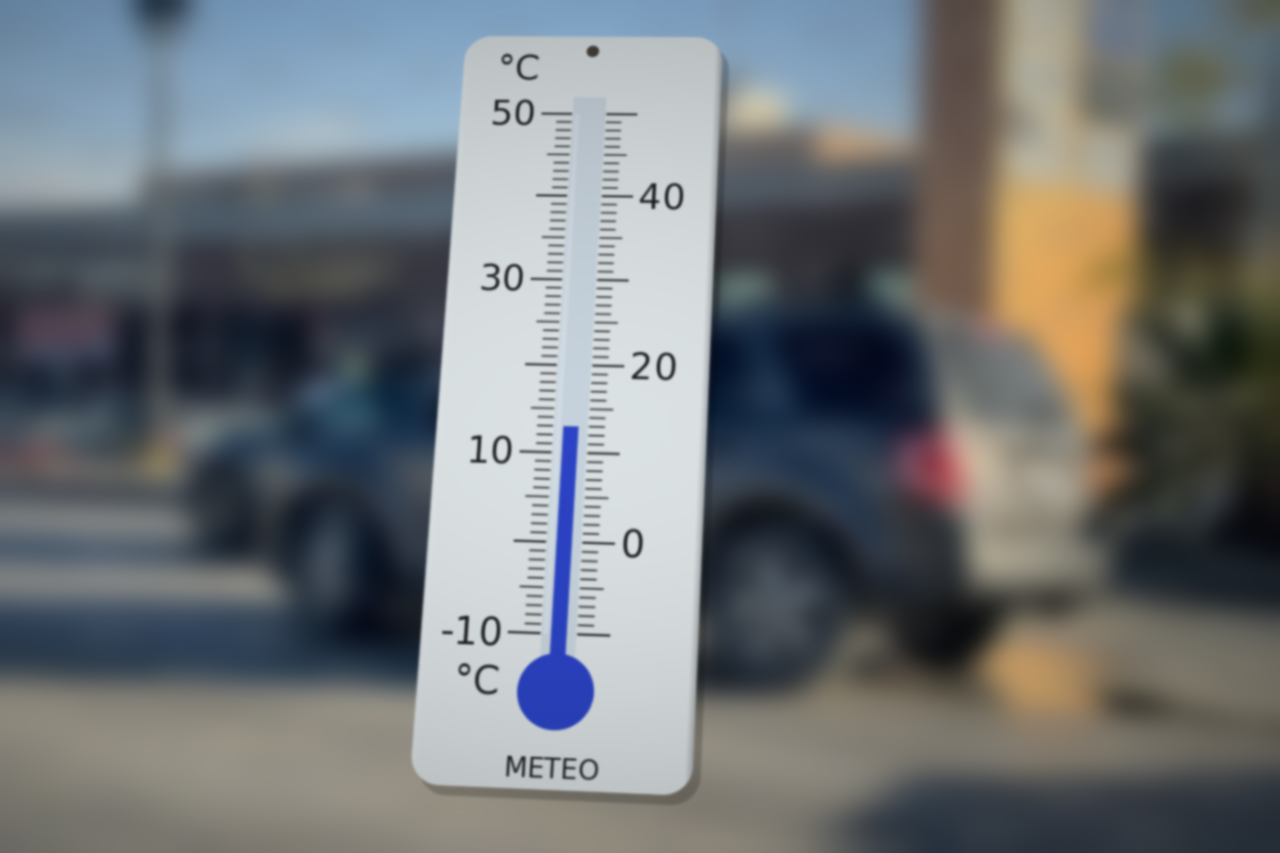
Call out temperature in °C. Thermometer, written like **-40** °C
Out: **13** °C
